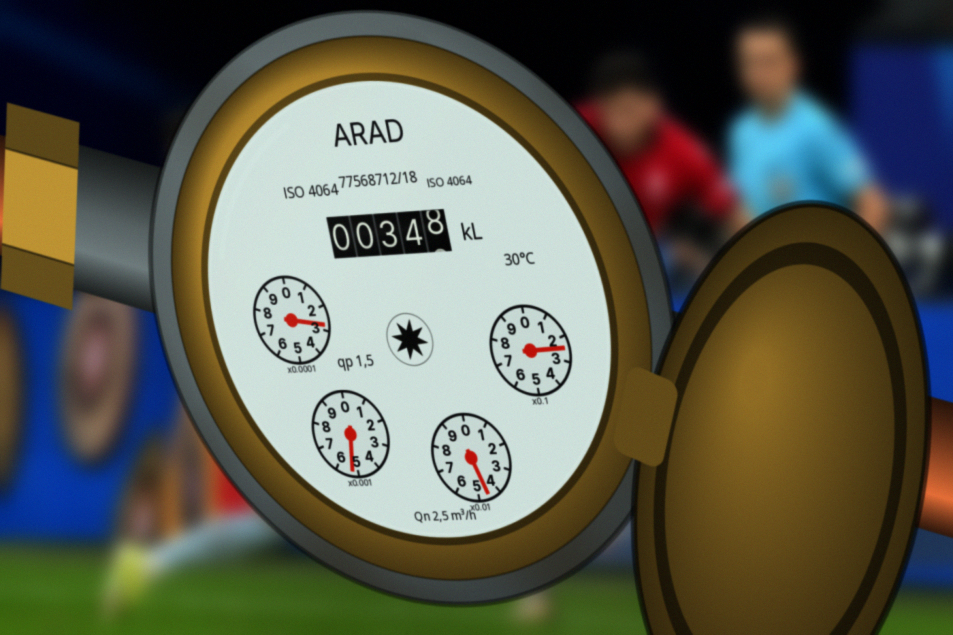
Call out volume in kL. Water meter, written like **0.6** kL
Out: **348.2452** kL
